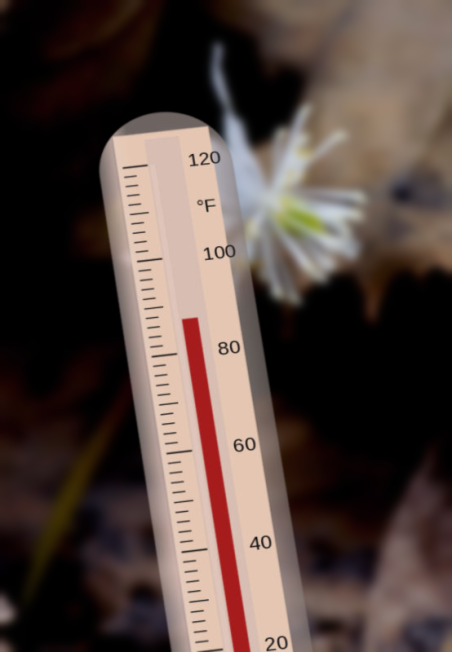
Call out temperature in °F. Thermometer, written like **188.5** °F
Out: **87** °F
